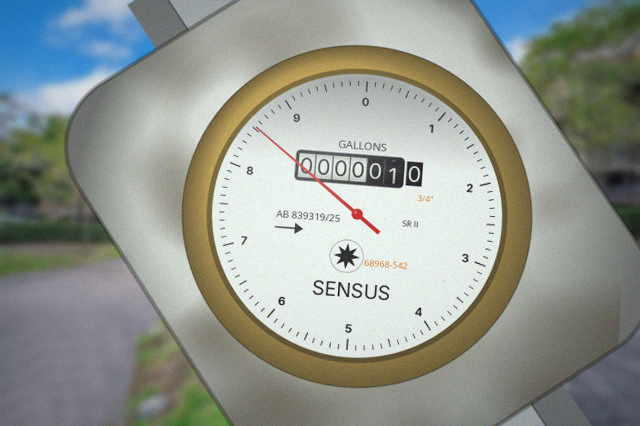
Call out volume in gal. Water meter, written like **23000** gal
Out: **8.5** gal
